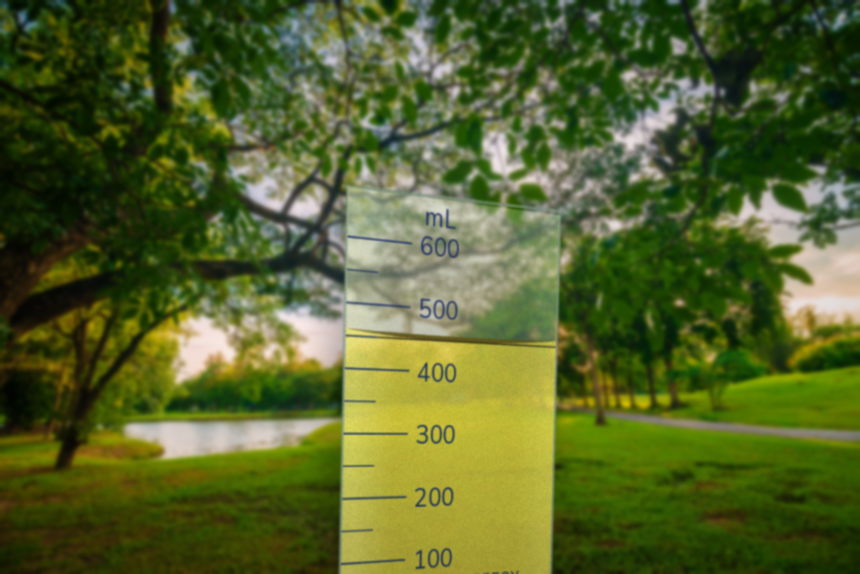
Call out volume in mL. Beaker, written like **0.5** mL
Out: **450** mL
